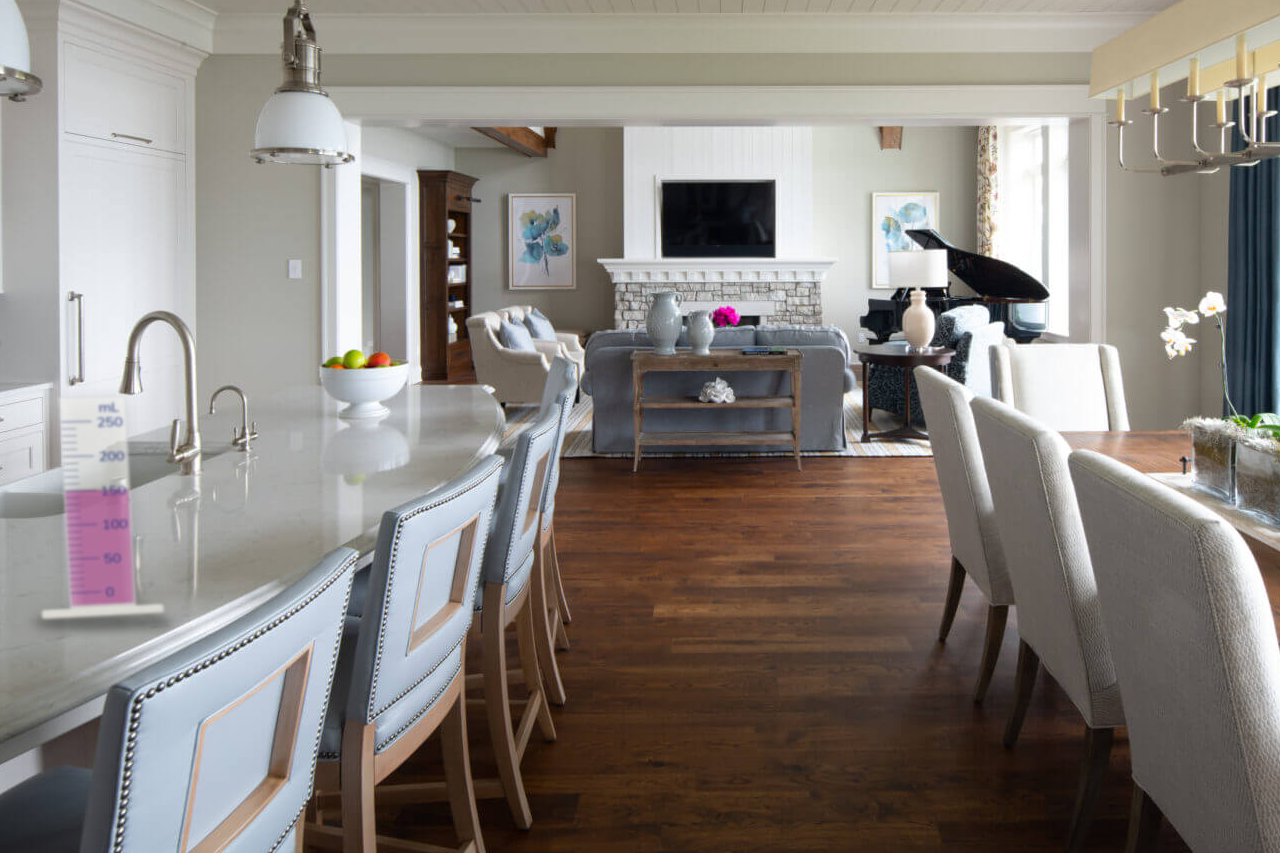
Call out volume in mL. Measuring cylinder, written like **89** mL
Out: **150** mL
